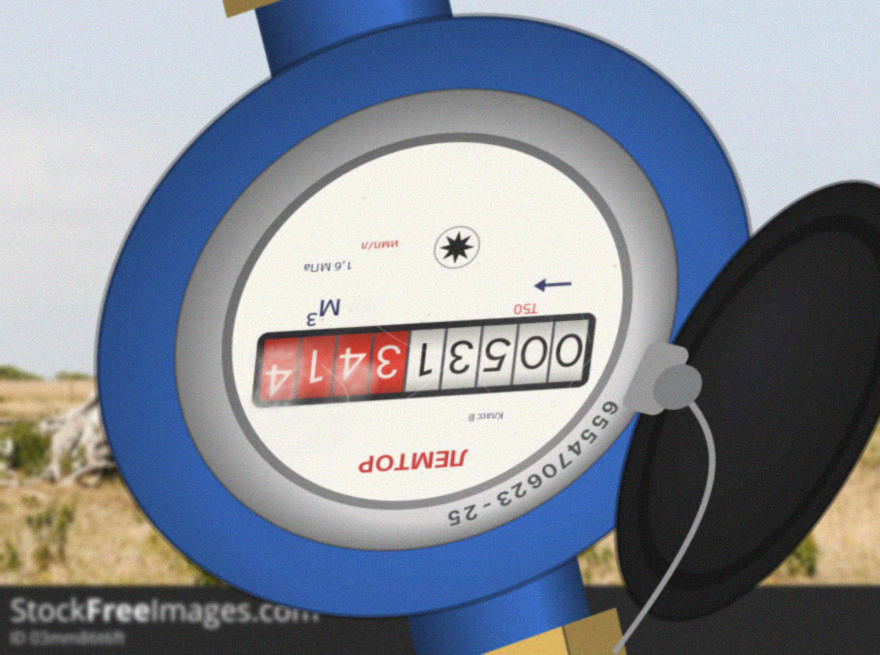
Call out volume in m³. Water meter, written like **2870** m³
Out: **531.3414** m³
